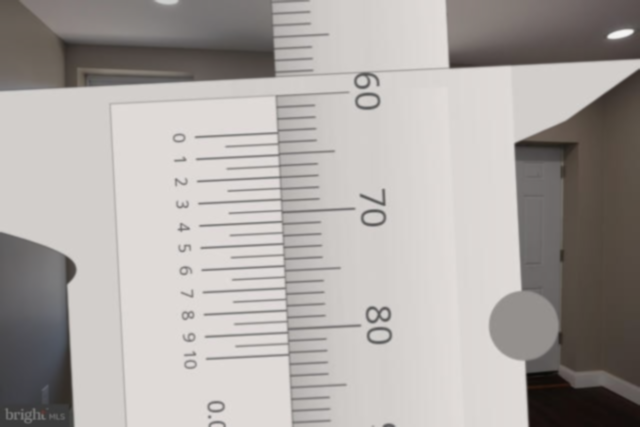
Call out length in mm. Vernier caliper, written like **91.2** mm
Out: **63.2** mm
